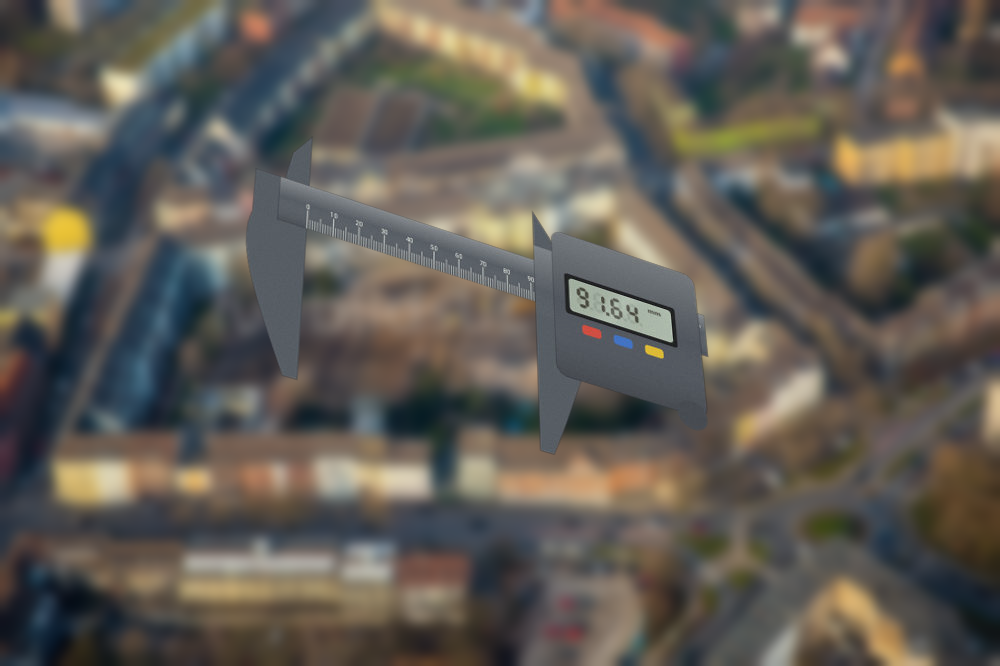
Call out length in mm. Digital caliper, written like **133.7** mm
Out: **91.64** mm
